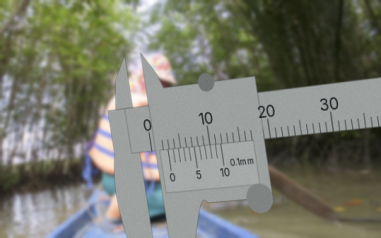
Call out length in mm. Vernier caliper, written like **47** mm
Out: **2.8** mm
